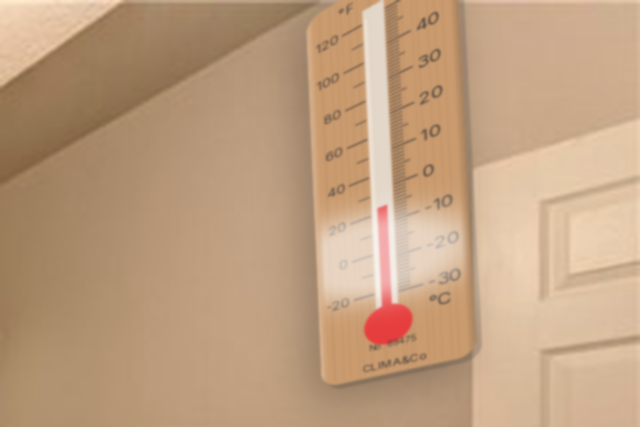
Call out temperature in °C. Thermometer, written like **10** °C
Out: **-5** °C
